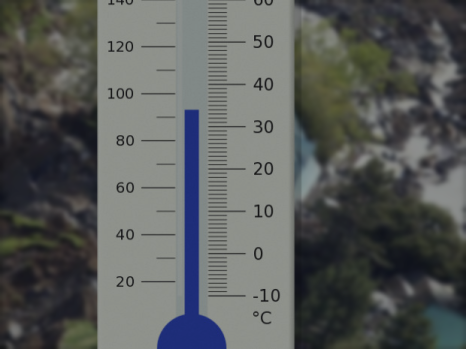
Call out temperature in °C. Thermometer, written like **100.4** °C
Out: **34** °C
